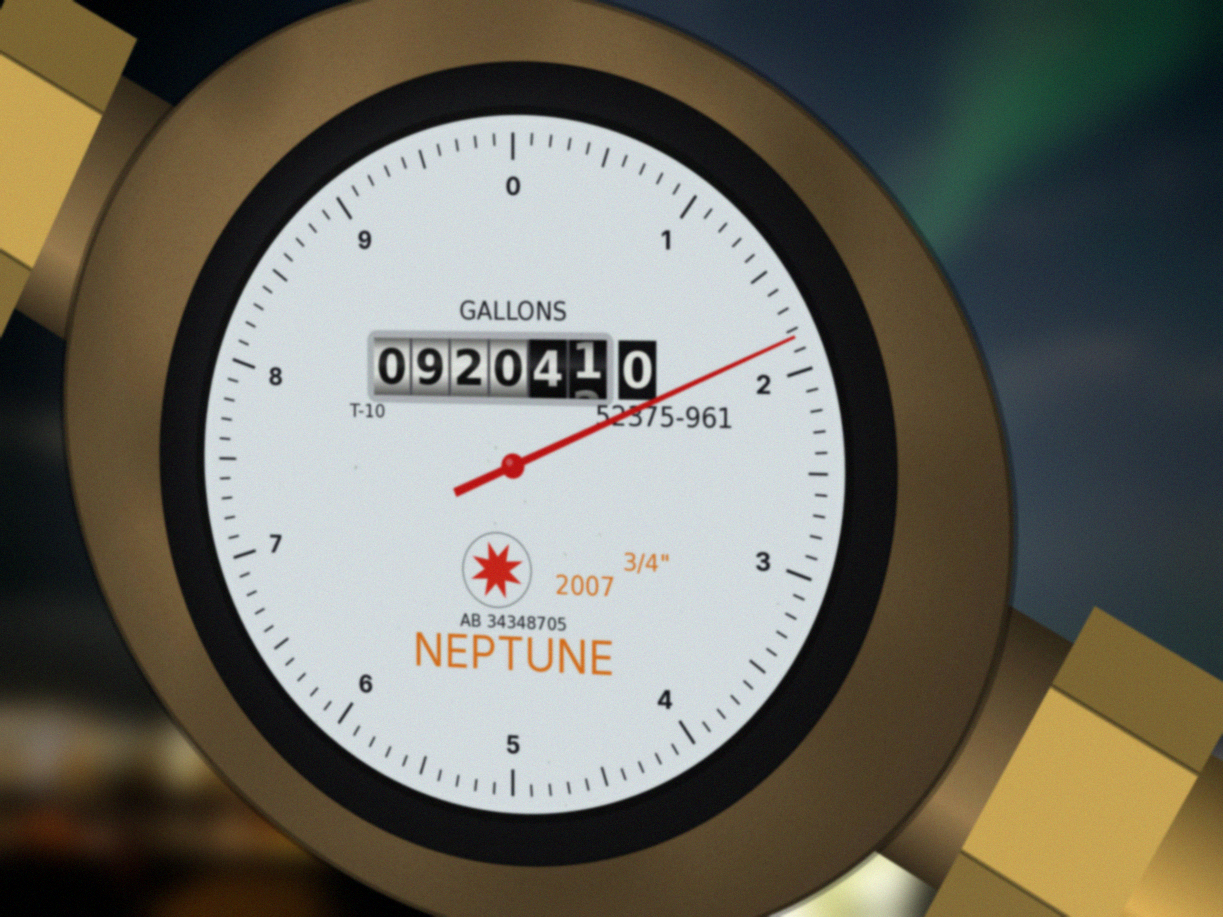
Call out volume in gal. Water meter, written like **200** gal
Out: **920411.8** gal
